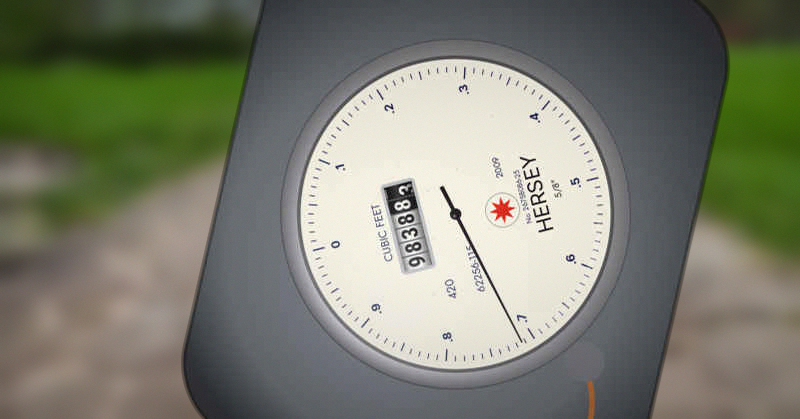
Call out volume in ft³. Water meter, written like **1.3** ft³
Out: **983882.71** ft³
